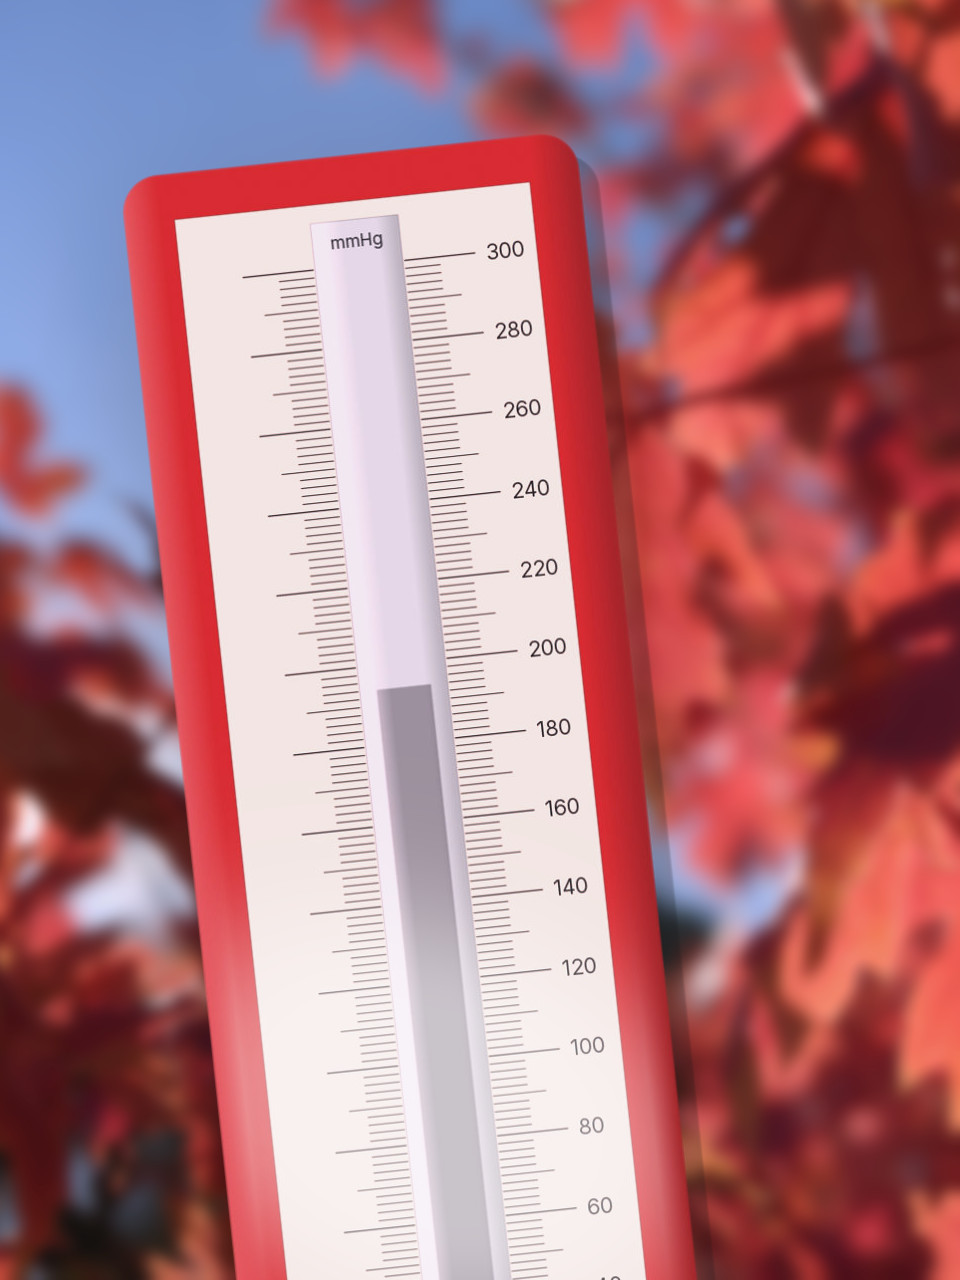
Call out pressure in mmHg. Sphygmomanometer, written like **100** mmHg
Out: **194** mmHg
